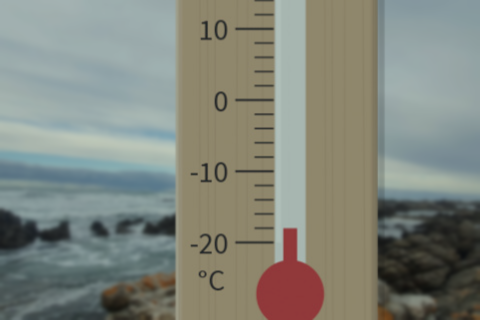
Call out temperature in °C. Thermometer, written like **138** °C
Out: **-18** °C
